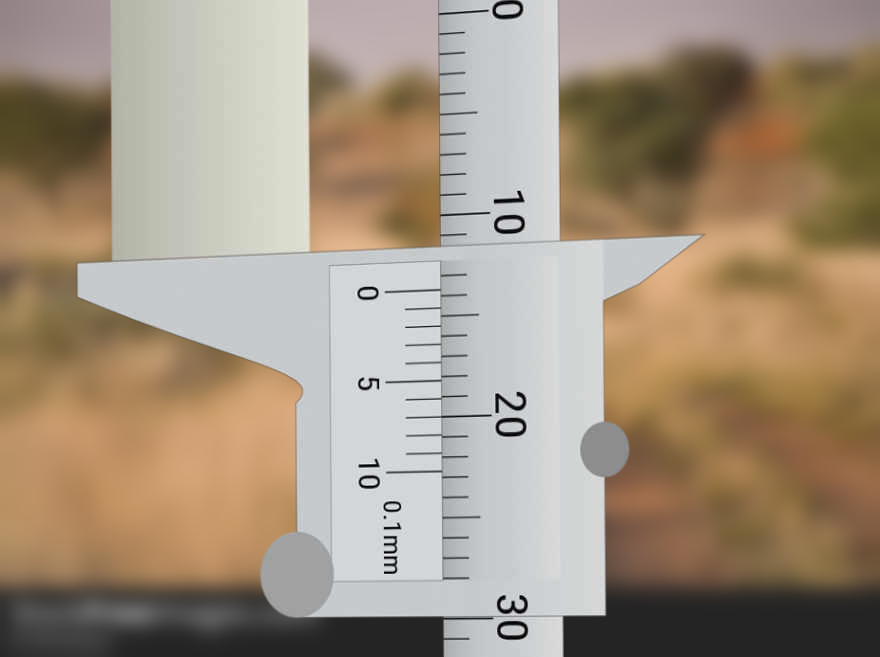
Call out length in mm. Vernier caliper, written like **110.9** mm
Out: **13.7** mm
